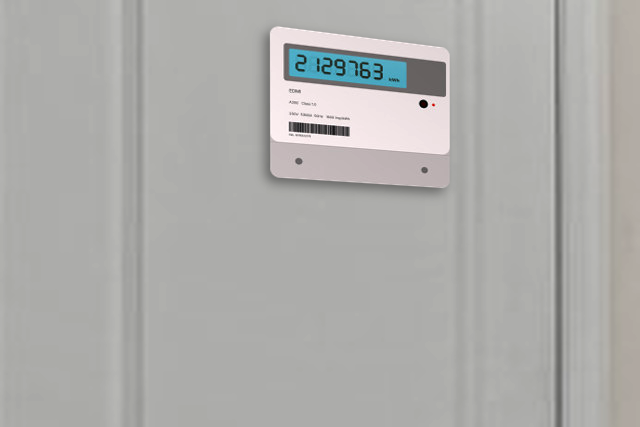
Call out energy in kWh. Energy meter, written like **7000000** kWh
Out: **2129763** kWh
